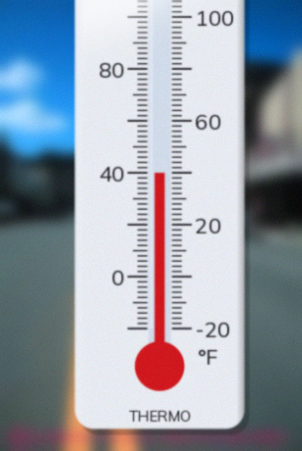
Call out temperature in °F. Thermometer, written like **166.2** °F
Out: **40** °F
